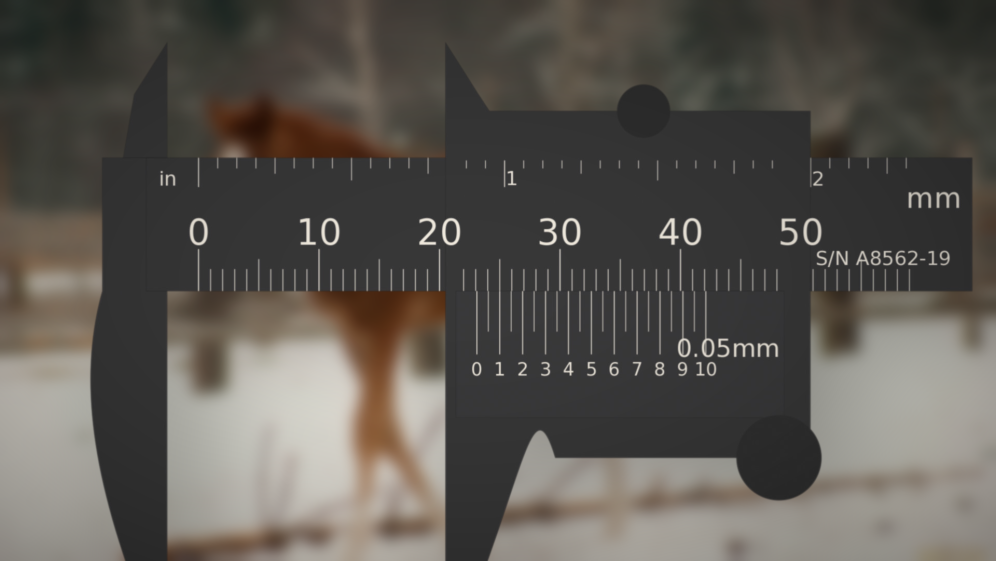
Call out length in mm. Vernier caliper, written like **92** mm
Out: **23.1** mm
